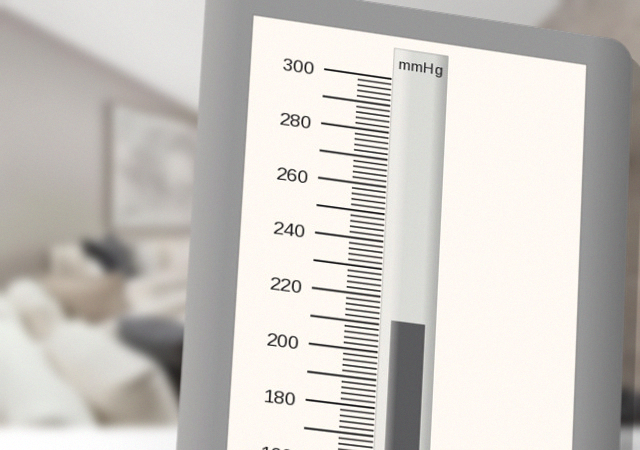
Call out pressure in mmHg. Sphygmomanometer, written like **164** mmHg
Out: **212** mmHg
